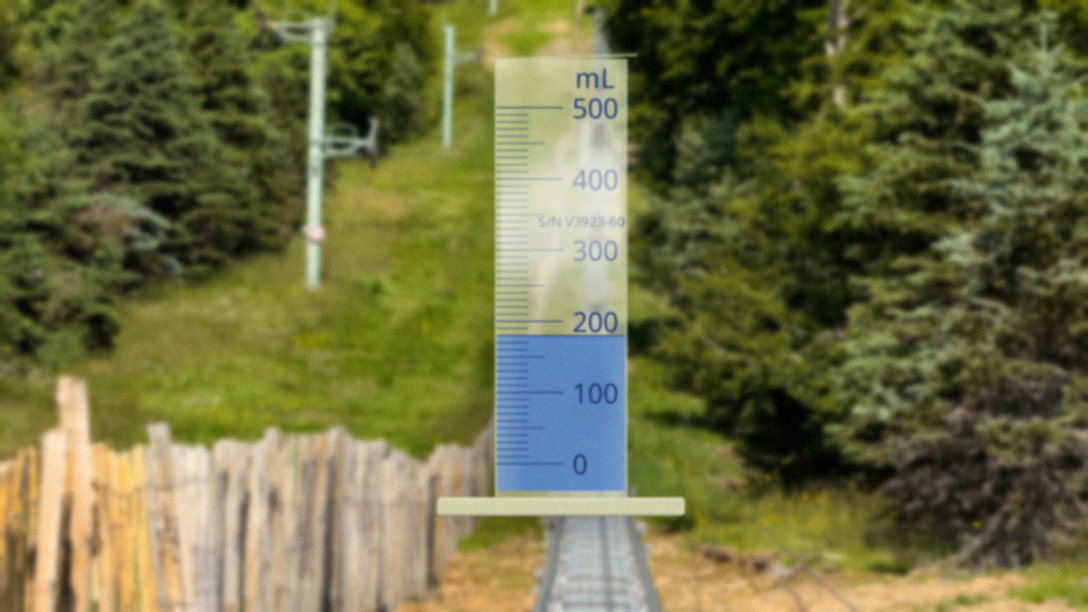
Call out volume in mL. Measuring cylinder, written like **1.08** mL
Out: **180** mL
